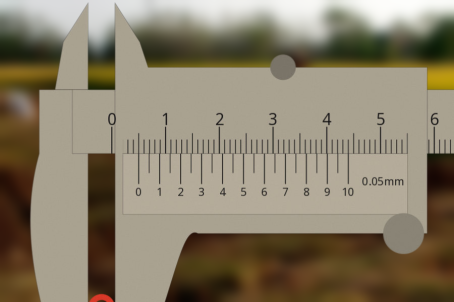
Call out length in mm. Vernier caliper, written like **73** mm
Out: **5.0** mm
